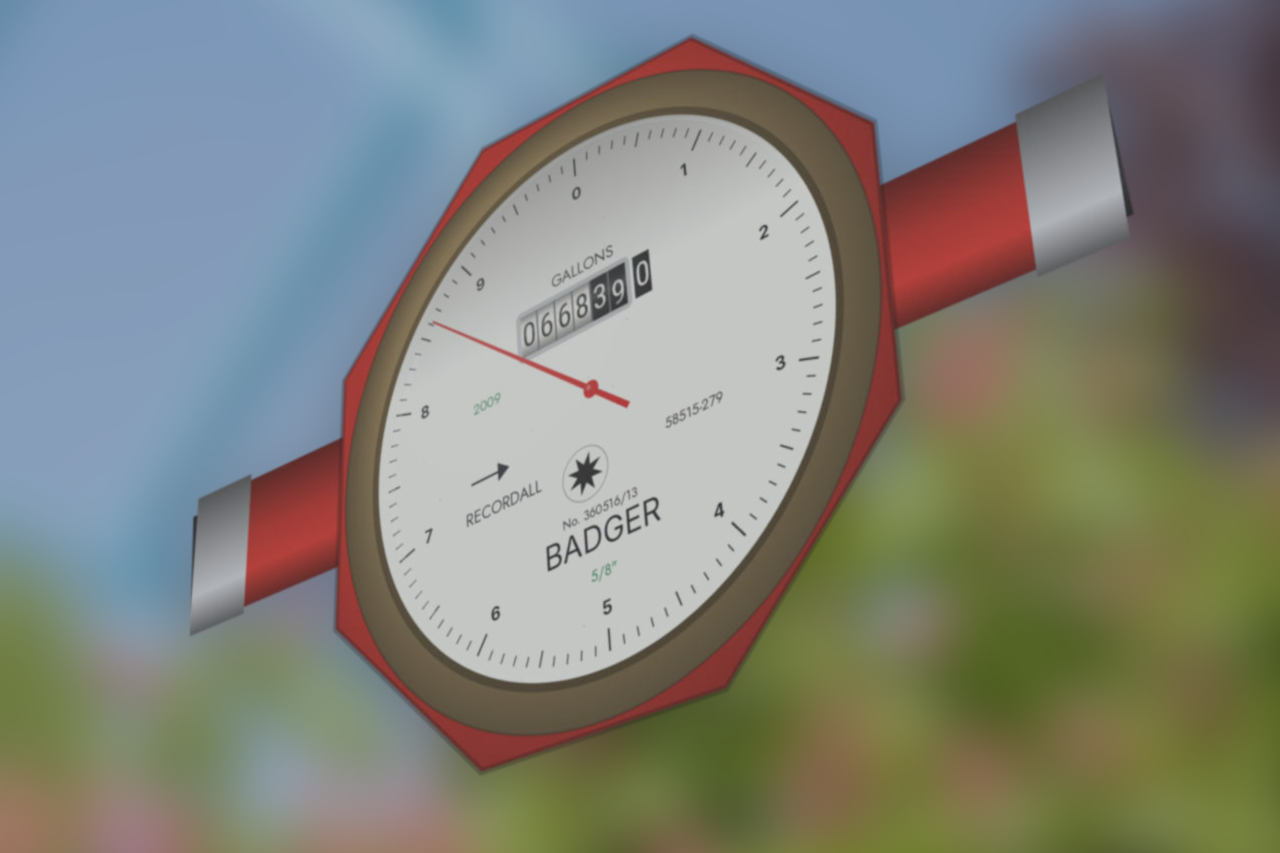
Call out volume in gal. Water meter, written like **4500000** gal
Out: **668388.6** gal
